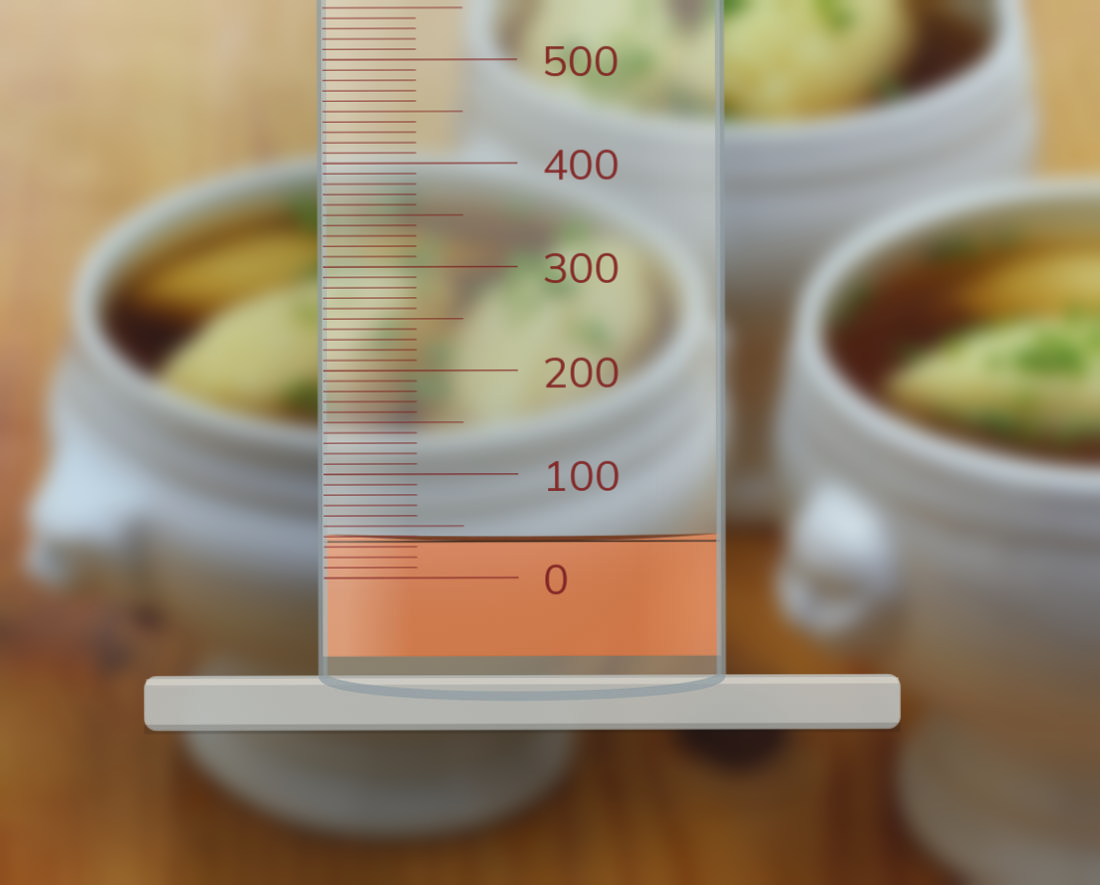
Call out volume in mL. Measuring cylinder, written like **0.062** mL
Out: **35** mL
